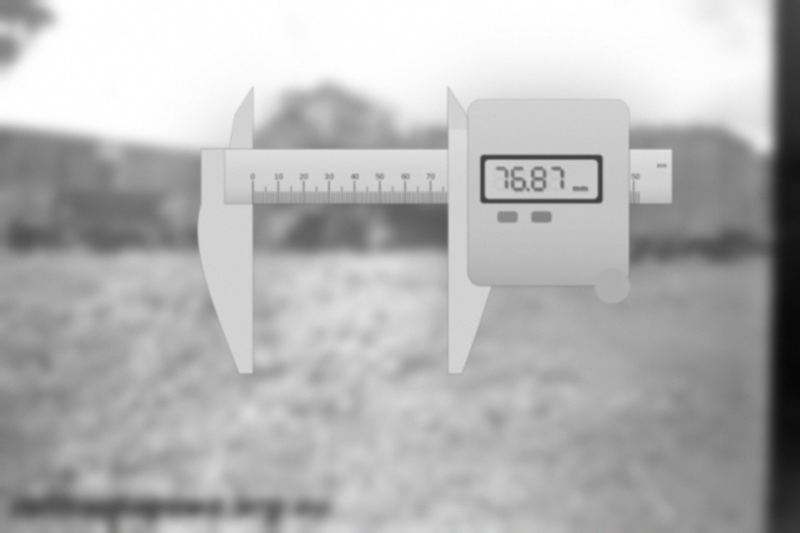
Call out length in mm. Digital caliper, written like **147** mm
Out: **76.87** mm
